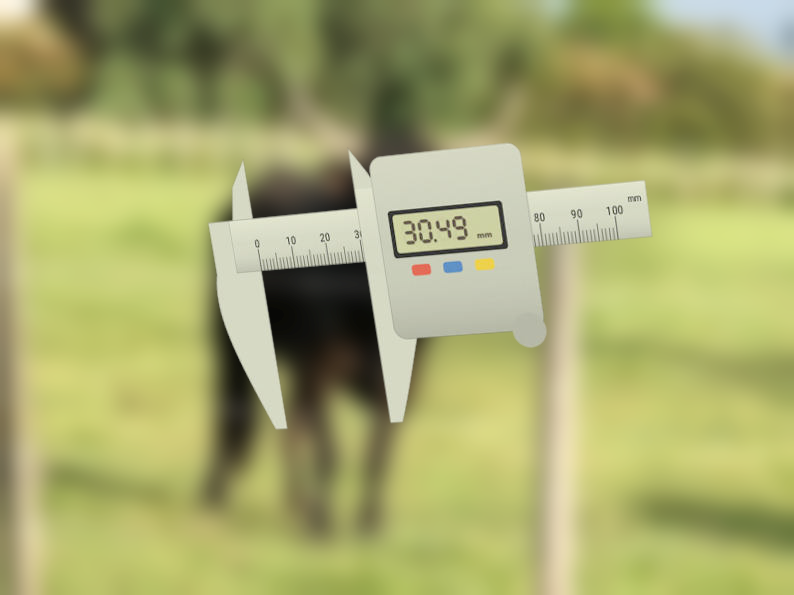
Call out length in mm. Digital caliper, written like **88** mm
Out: **30.49** mm
